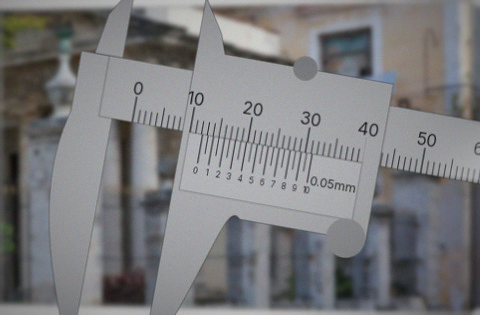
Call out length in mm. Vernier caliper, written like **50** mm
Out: **12.2** mm
